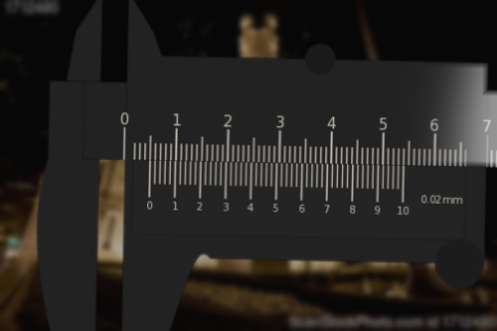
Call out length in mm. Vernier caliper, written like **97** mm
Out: **5.0** mm
